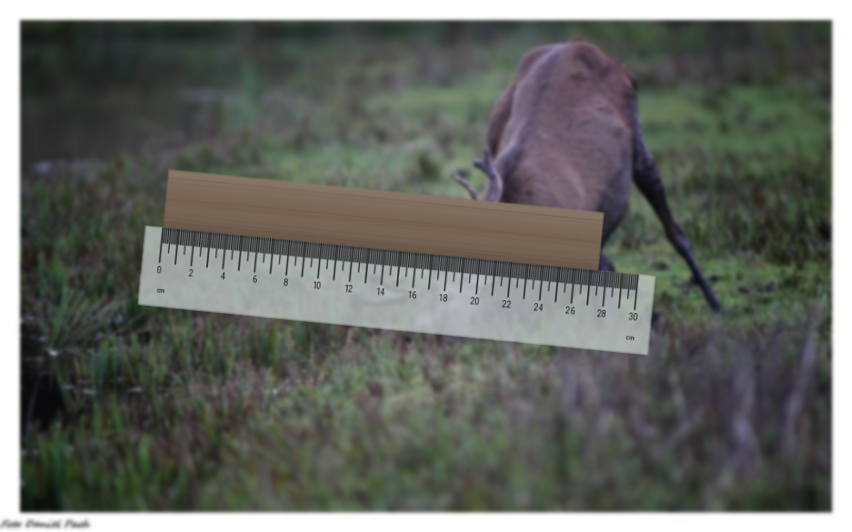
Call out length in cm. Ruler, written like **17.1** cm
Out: **27.5** cm
